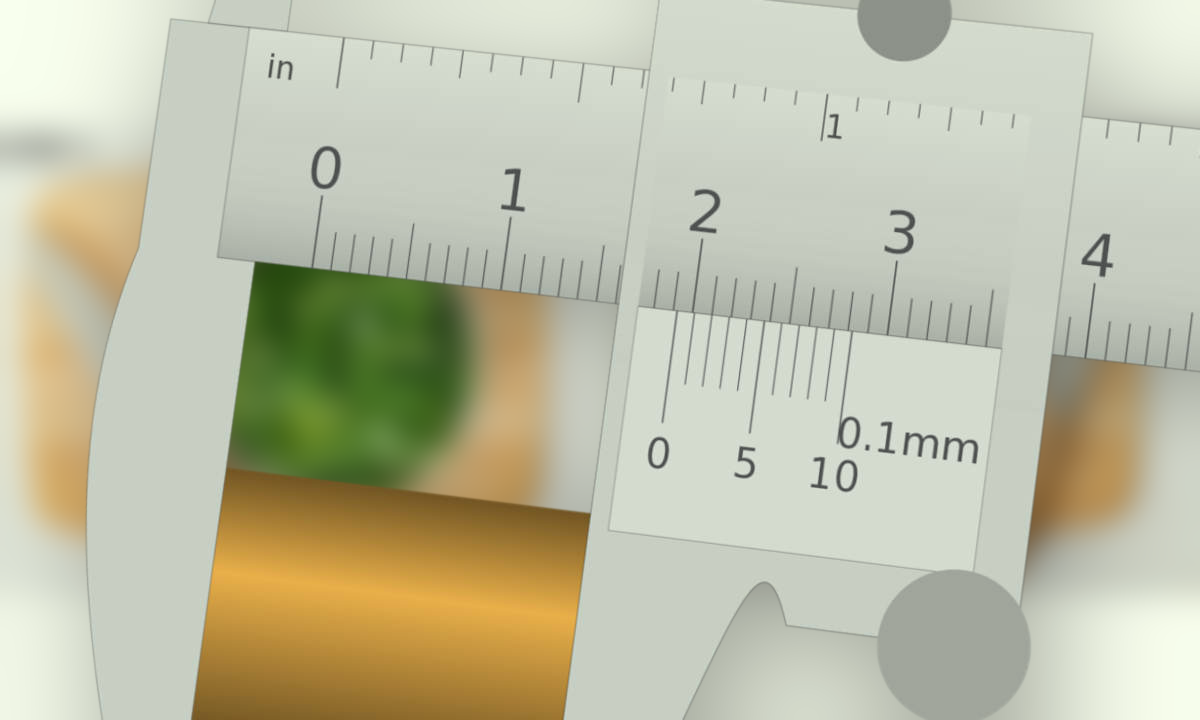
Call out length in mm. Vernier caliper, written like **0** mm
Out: **19.2** mm
